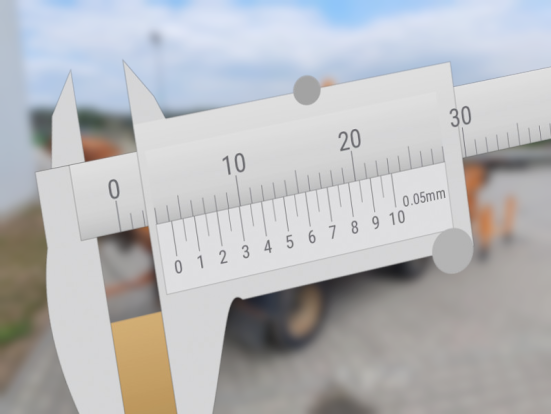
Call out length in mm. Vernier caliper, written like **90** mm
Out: **4.2** mm
